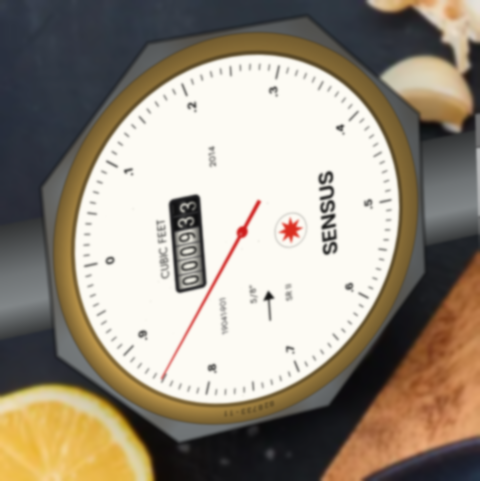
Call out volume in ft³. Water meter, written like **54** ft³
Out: **932.85** ft³
